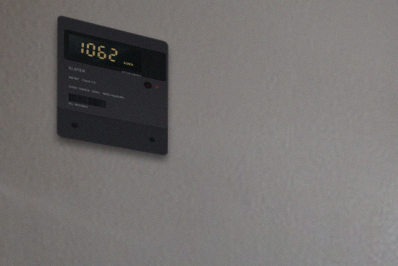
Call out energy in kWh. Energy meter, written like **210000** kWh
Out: **1062** kWh
